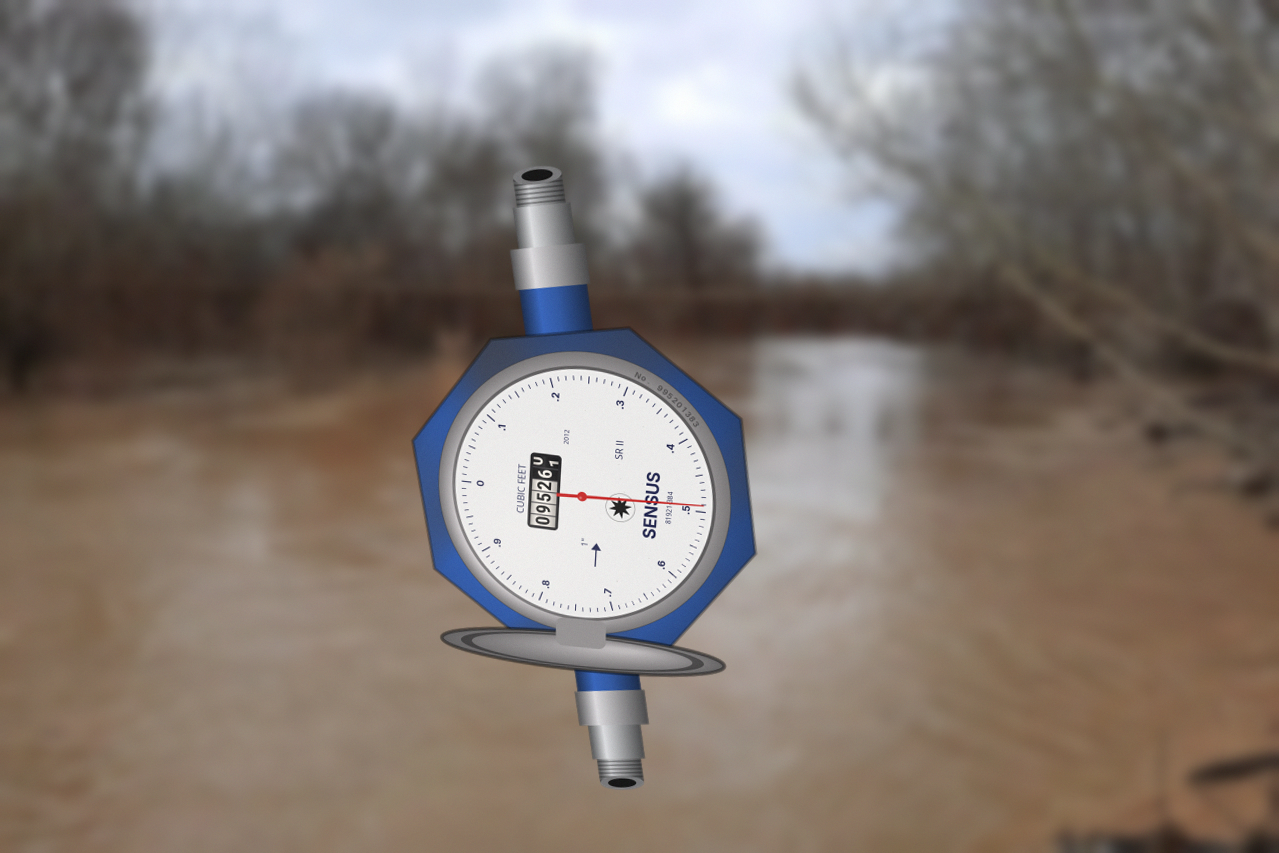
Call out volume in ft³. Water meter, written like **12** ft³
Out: **95260.49** ft³
